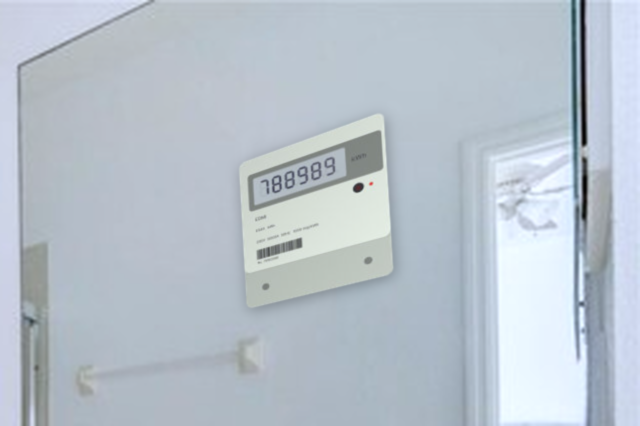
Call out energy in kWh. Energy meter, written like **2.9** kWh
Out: **788989** kWh
